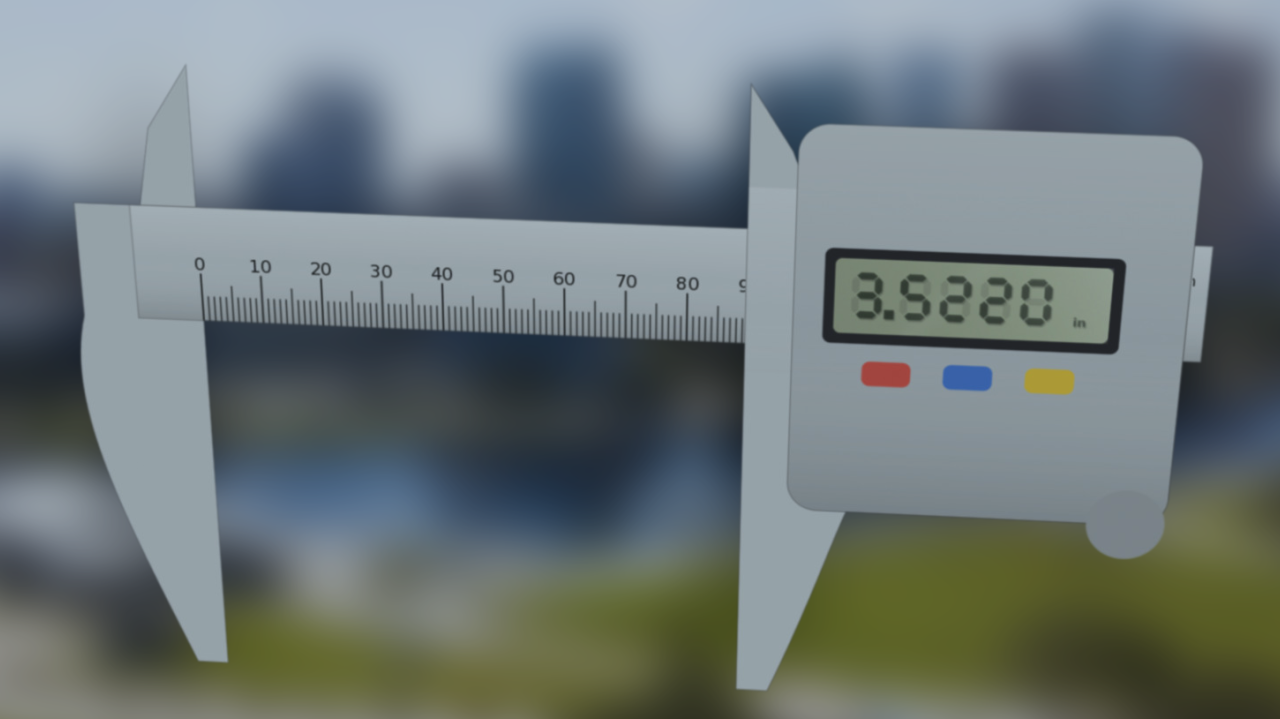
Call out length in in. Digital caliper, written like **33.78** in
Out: **3.5220** in
